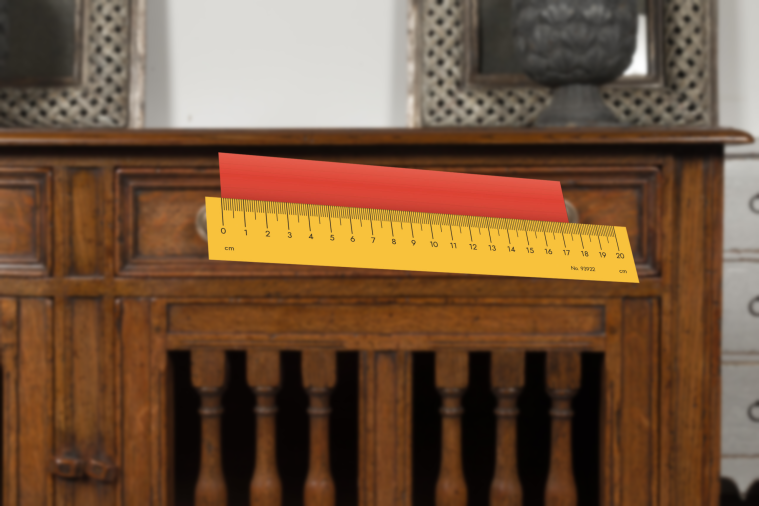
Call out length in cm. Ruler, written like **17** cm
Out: **17.5** cm
